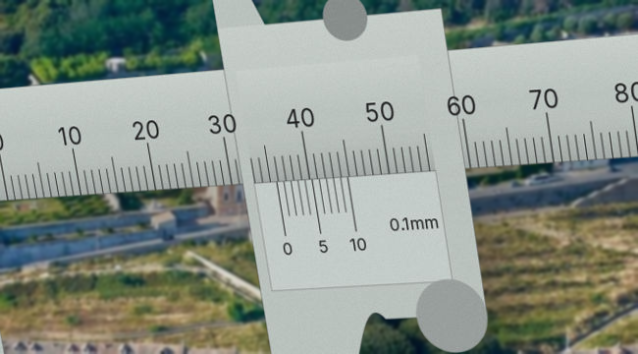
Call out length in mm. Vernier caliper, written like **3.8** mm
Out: **35.8** mm
